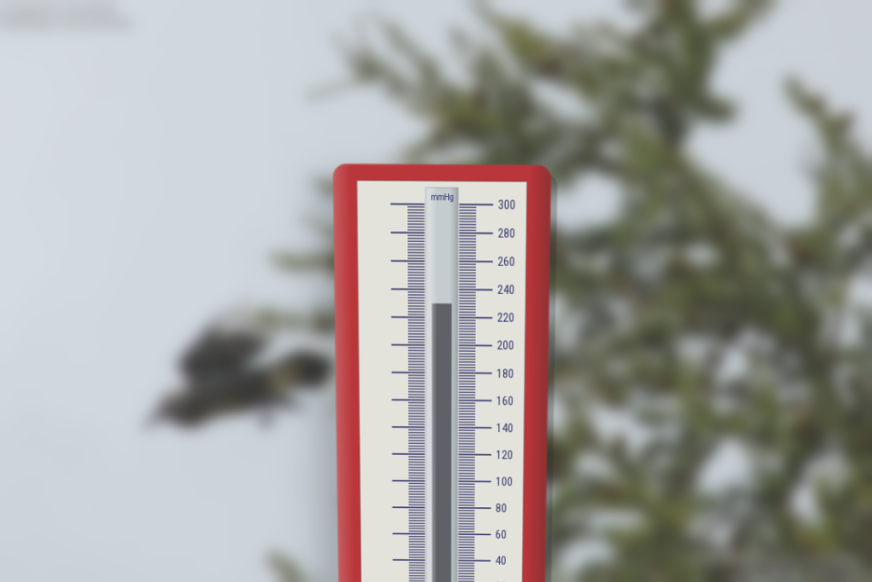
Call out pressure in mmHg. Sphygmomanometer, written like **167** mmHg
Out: **230** mmHg
